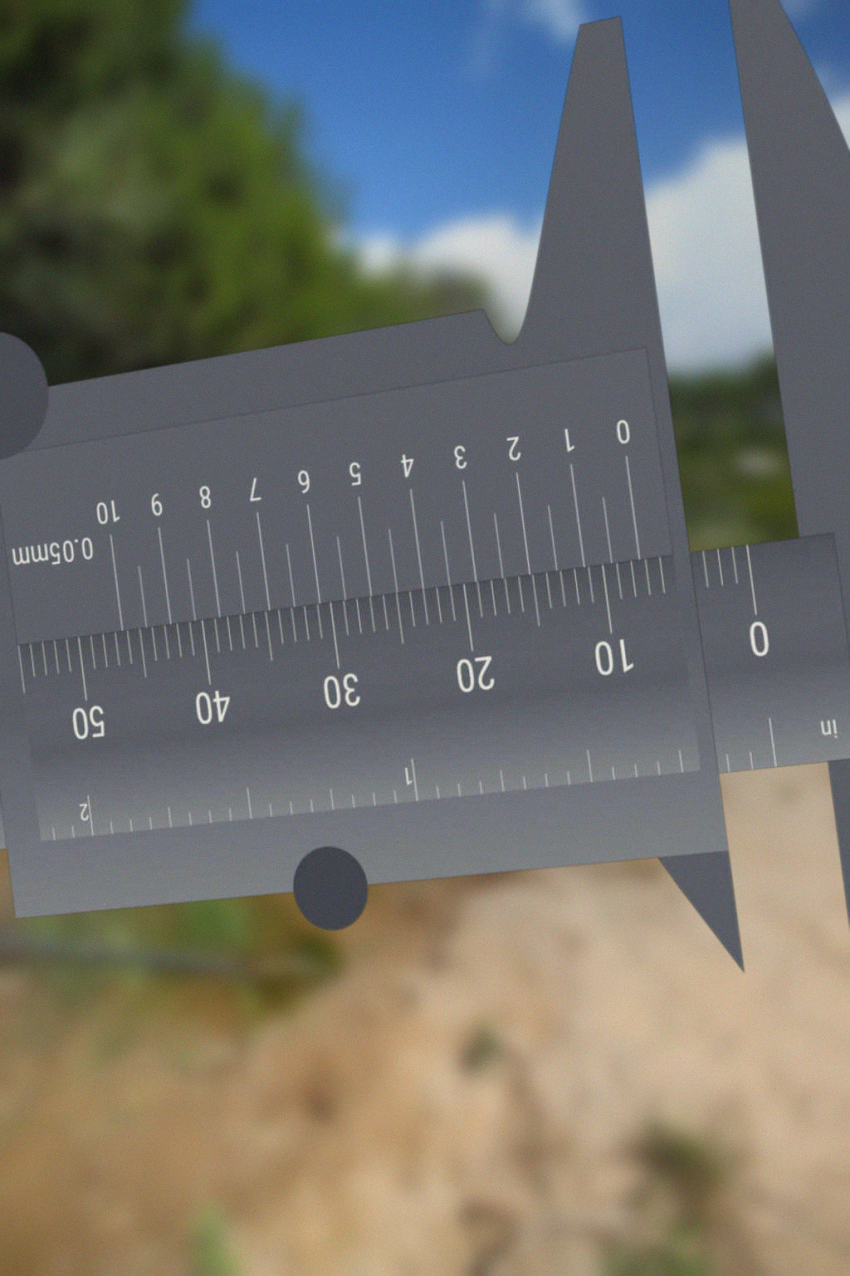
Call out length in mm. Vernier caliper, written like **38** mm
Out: **7.4** mm
